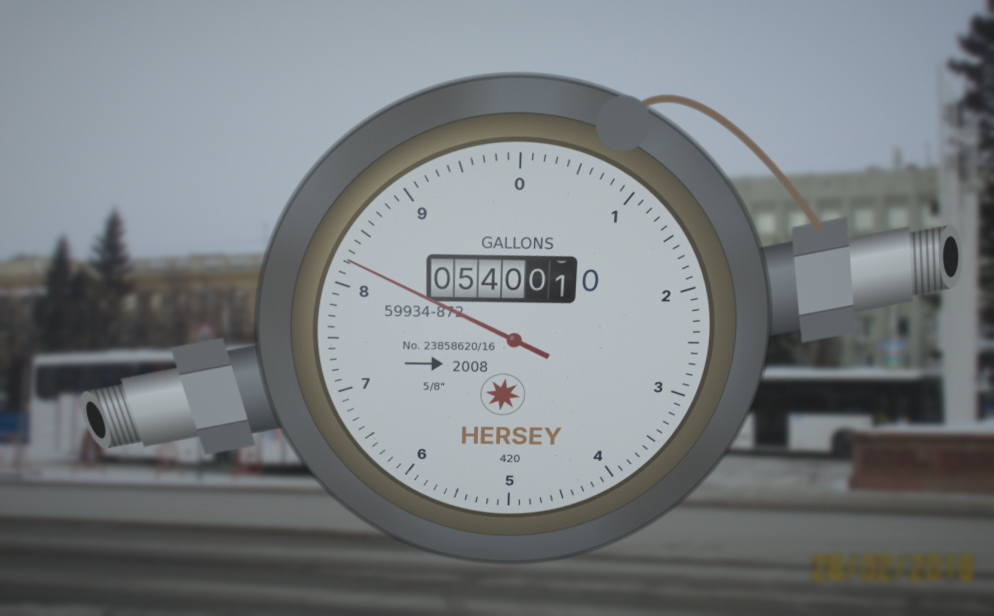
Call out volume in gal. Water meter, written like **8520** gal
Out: **540008.2** gal
